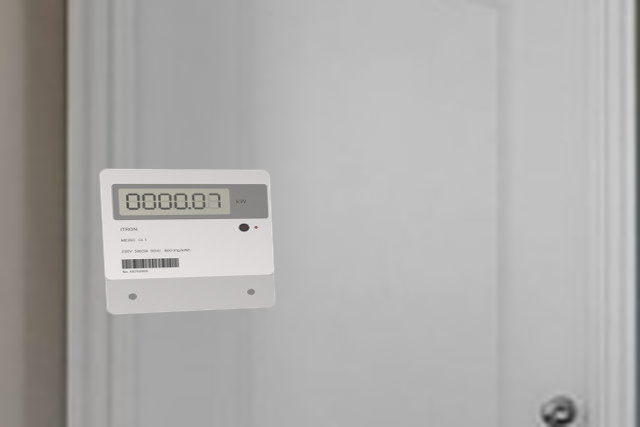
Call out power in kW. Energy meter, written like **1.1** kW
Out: **0.07** kW
